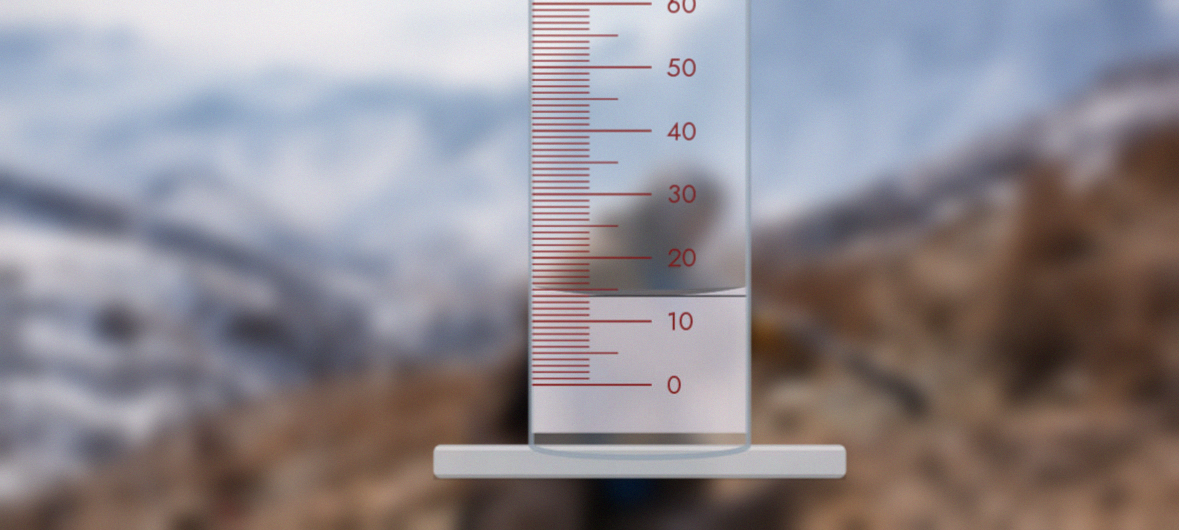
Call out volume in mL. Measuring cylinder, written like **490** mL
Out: **14** mL
